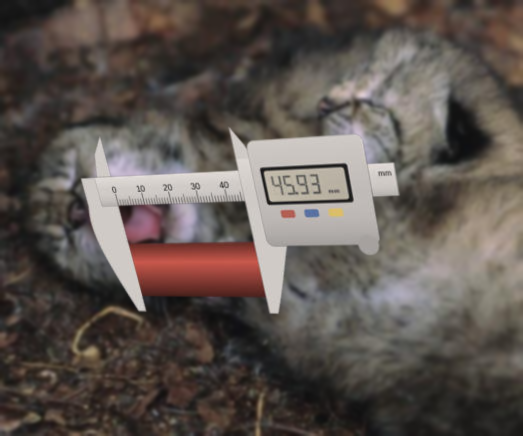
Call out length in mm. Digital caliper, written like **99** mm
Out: **45.93** mm
